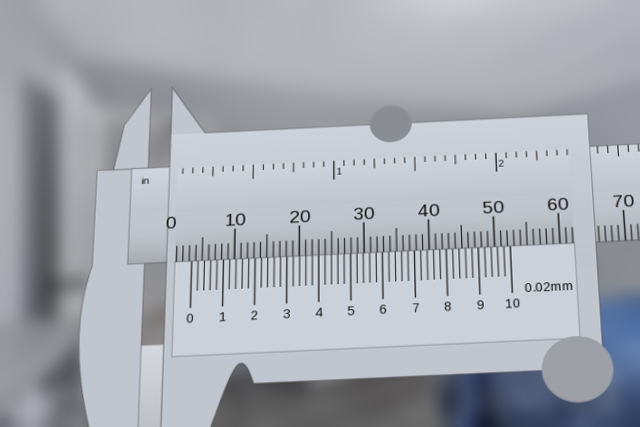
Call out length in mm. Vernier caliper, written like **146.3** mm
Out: **3.4** mm
